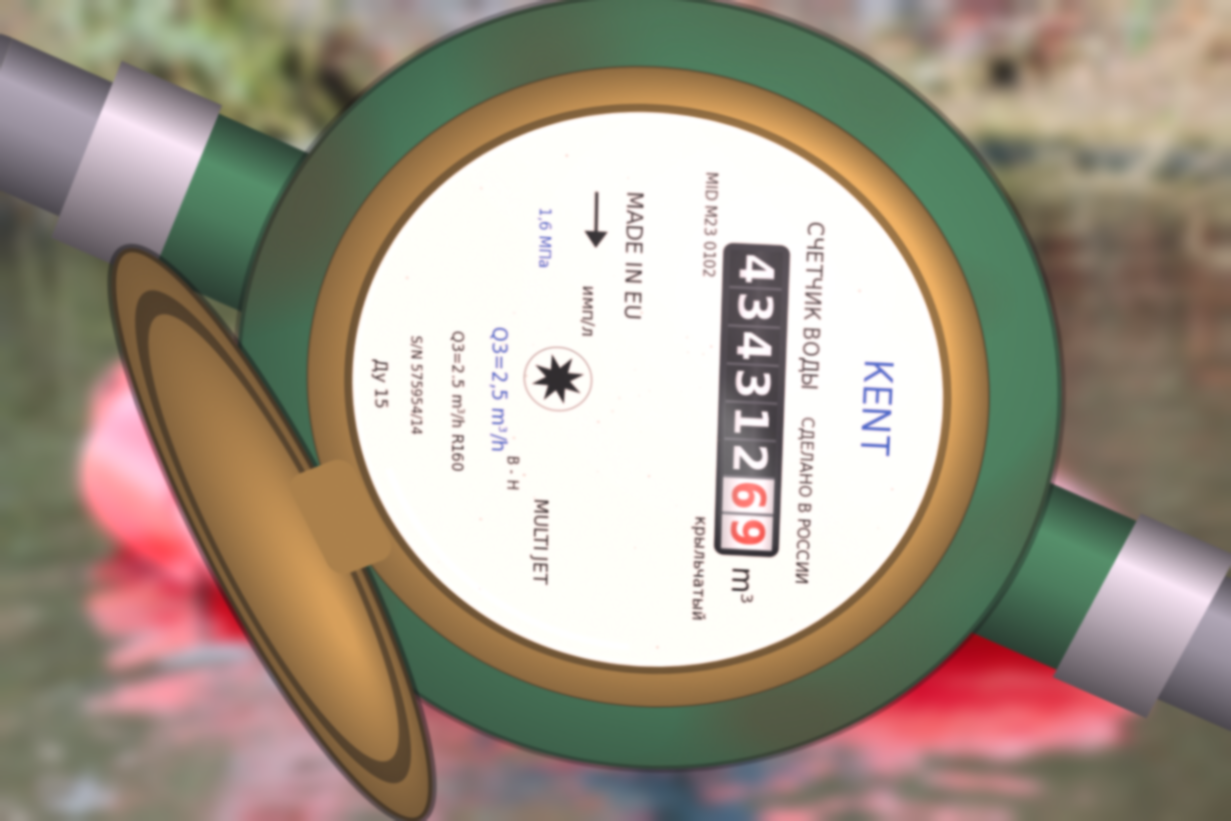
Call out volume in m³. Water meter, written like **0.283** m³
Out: **434312.69** m³
